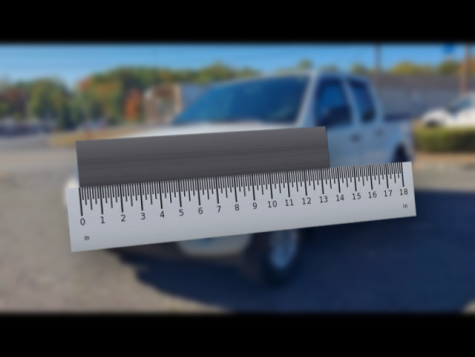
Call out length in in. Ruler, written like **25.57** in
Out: **13.5** in
